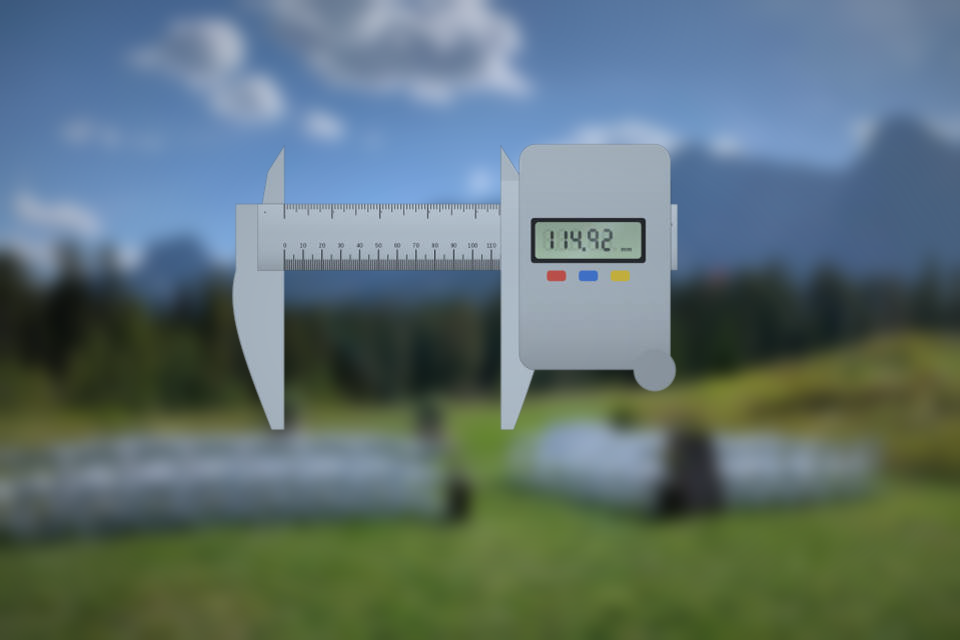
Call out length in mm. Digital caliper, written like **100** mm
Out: **114.92** mm
